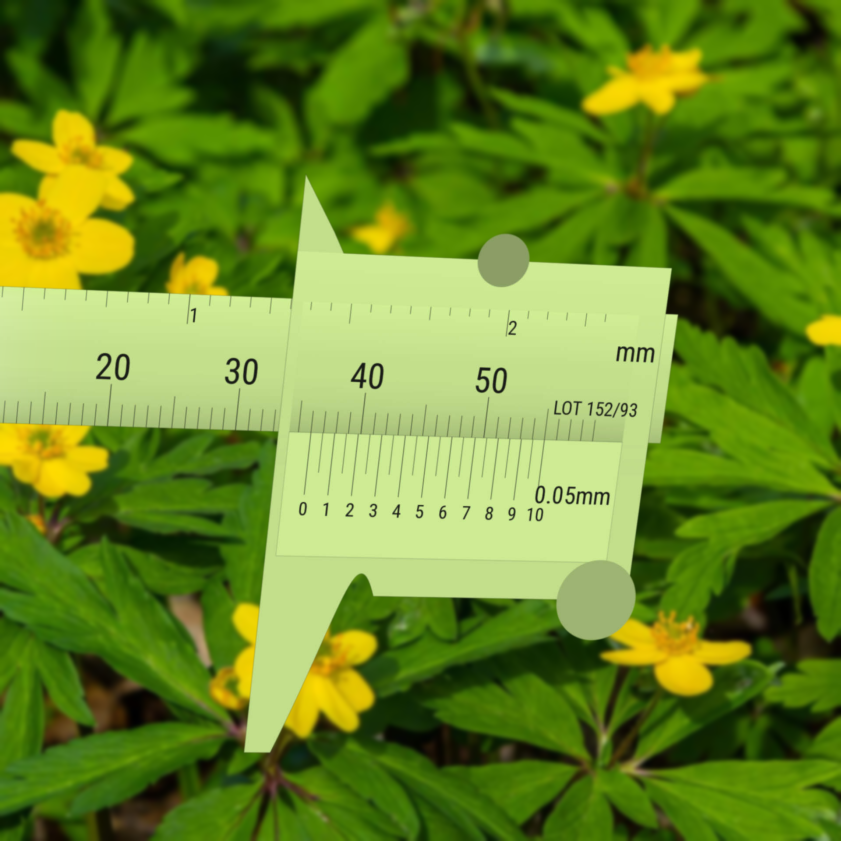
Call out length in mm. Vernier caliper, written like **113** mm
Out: **36.0** mm
